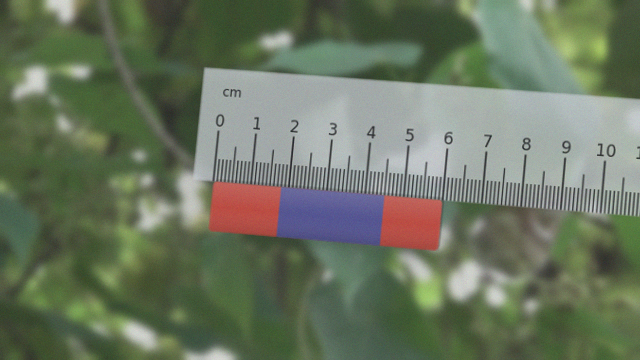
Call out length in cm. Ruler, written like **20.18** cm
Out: **6** cm
